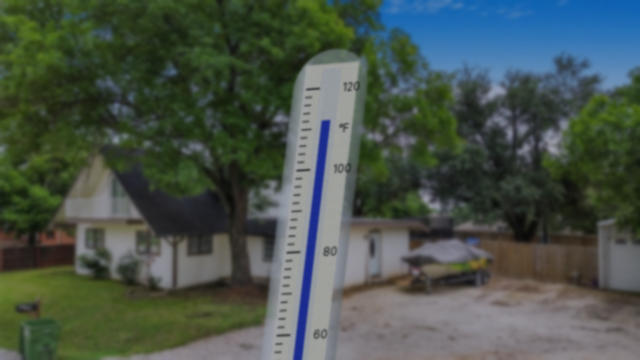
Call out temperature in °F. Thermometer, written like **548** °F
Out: **112** °F
